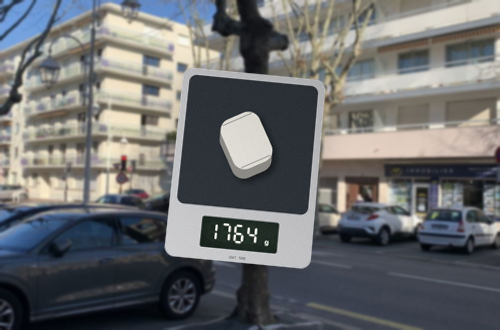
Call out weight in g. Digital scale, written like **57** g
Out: **1764** g
